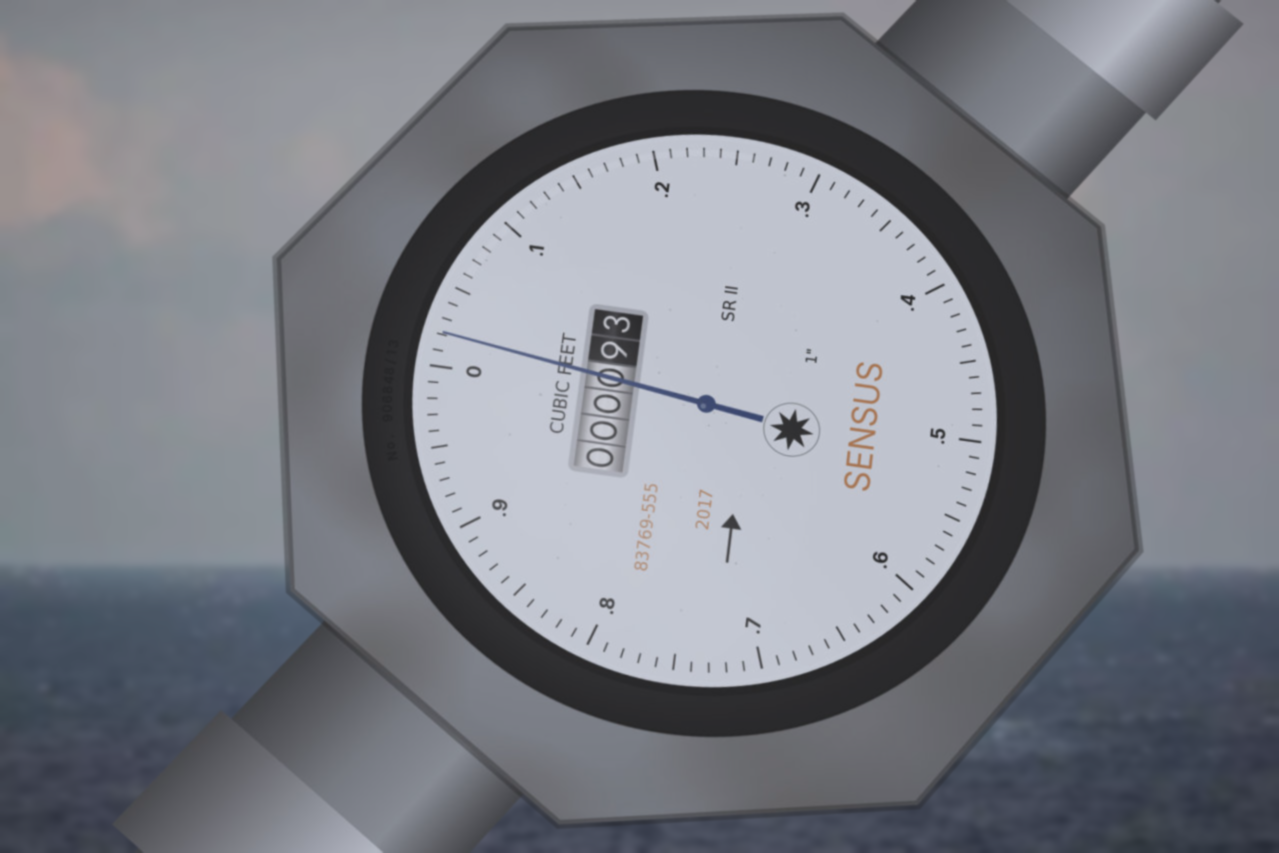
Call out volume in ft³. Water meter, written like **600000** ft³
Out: **93.02** ft³
